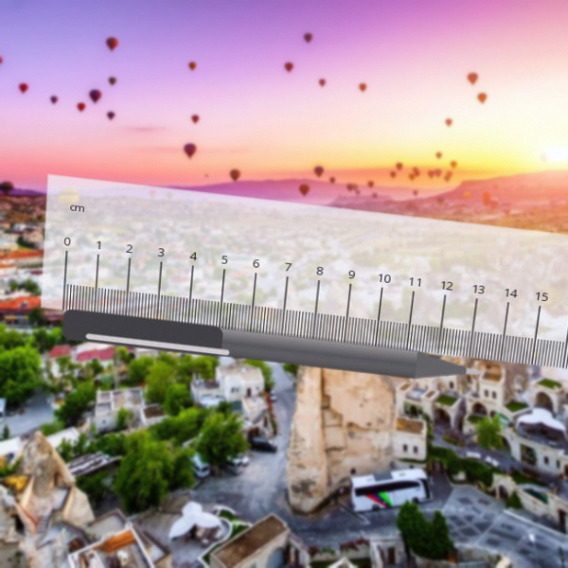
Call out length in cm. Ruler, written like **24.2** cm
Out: **13.5** cm
